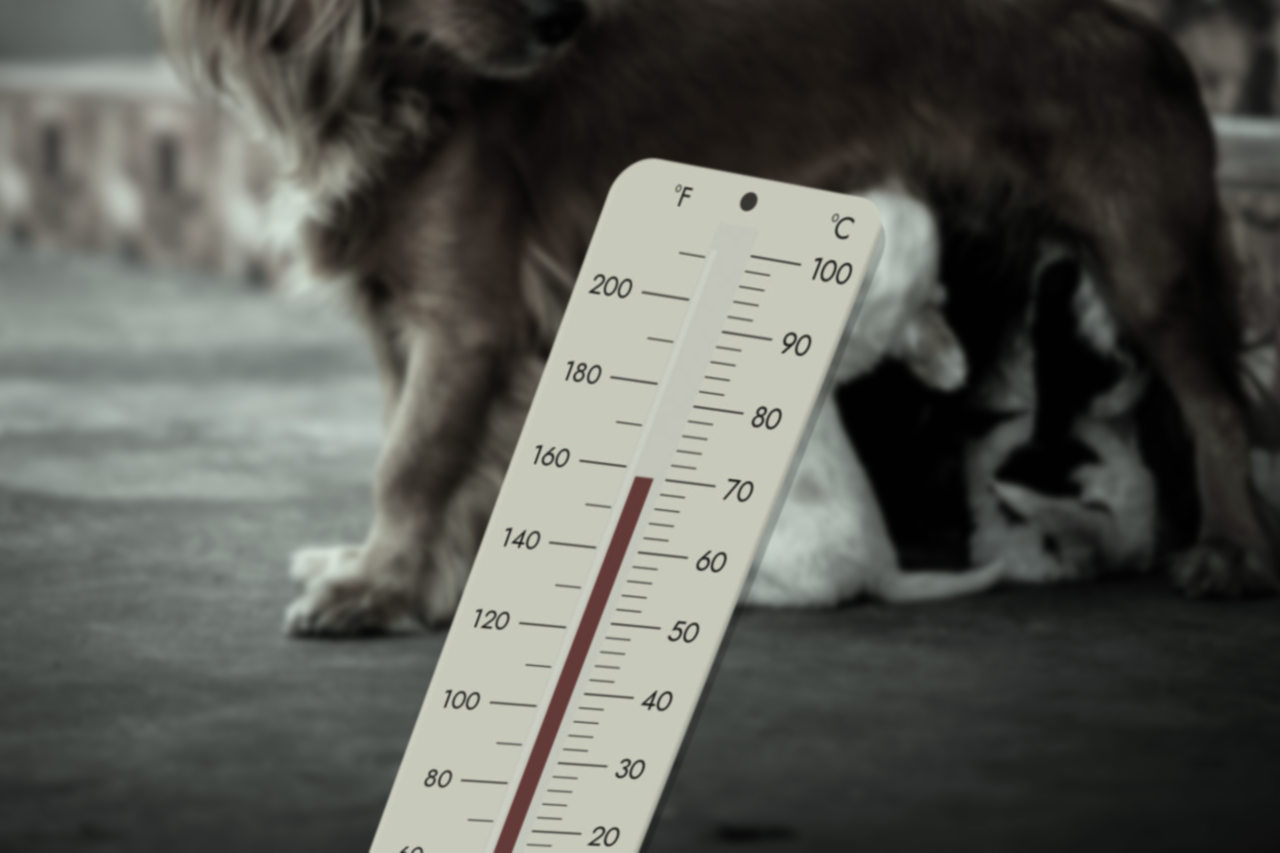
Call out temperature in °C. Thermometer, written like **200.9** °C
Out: **70** °C
